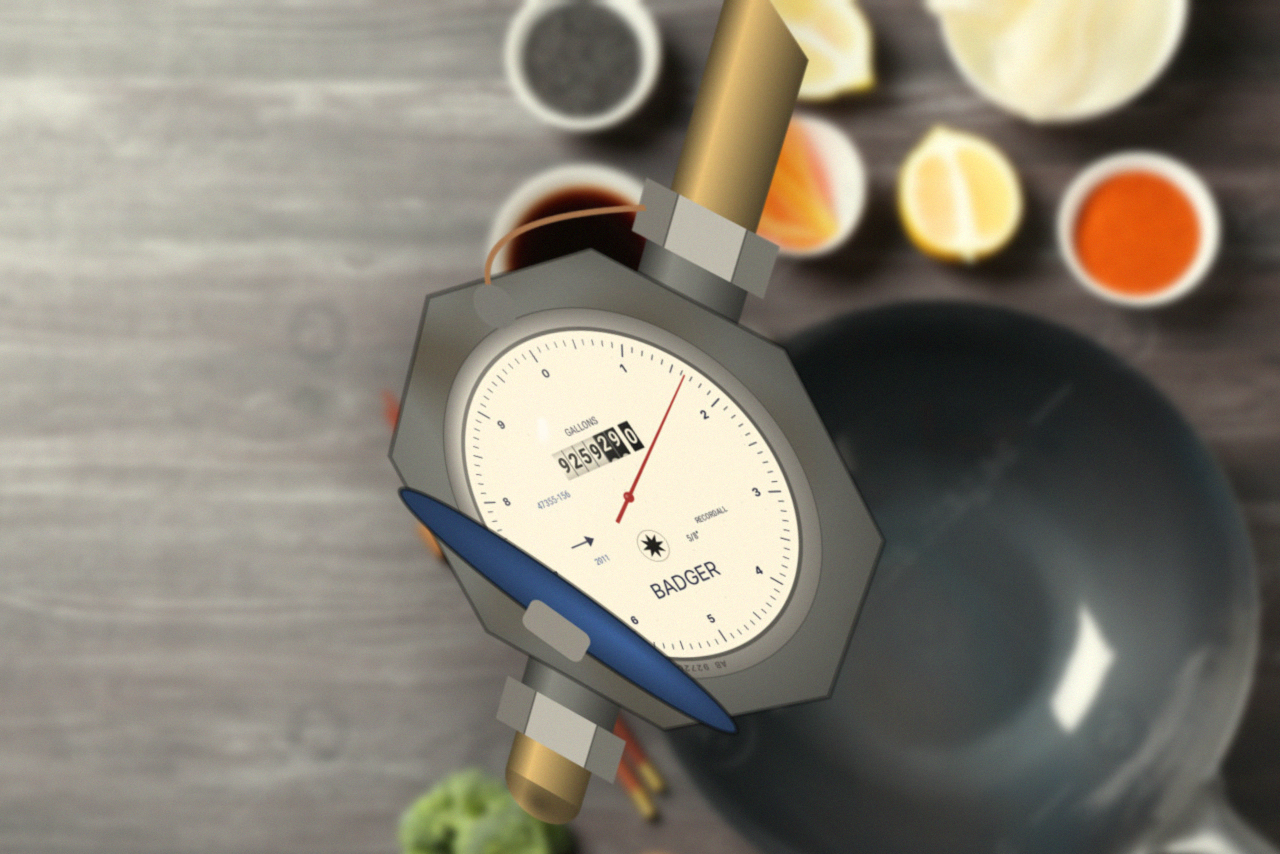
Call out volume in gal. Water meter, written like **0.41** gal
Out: **9259291.6** gal
